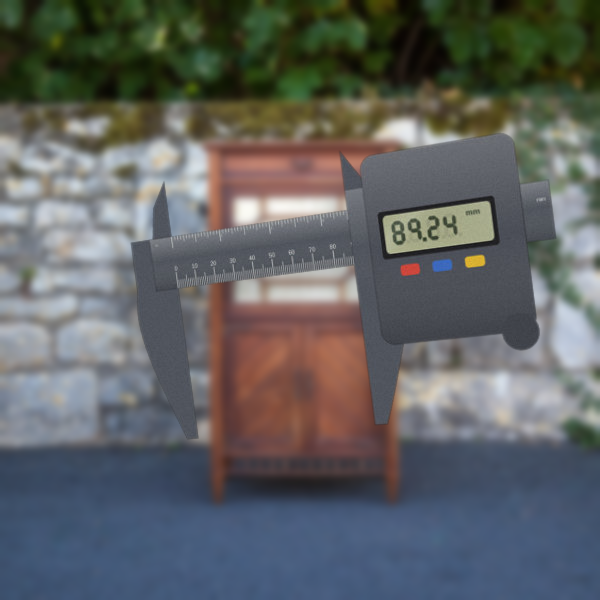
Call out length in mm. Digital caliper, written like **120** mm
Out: **89.24** mm
